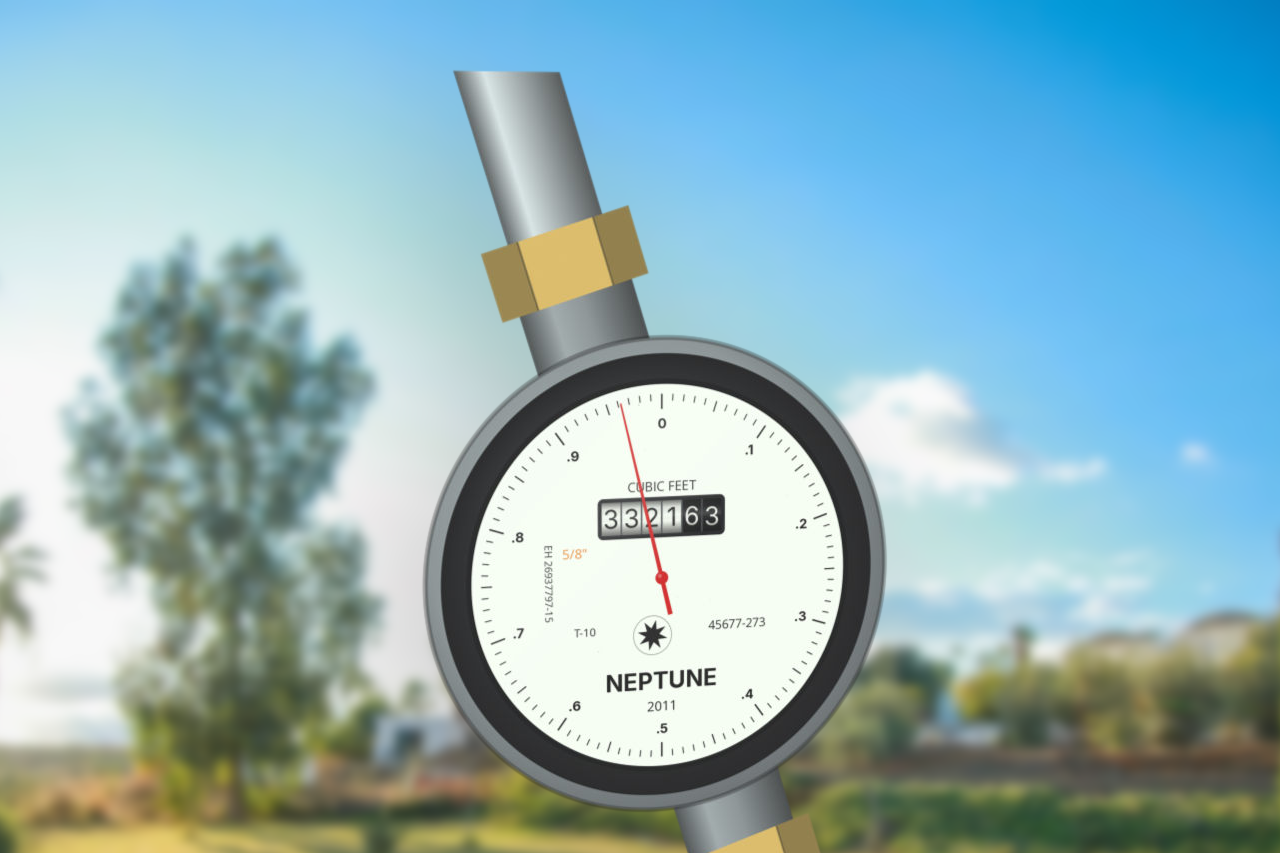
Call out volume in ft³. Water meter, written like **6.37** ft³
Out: **332162.96** ft³
